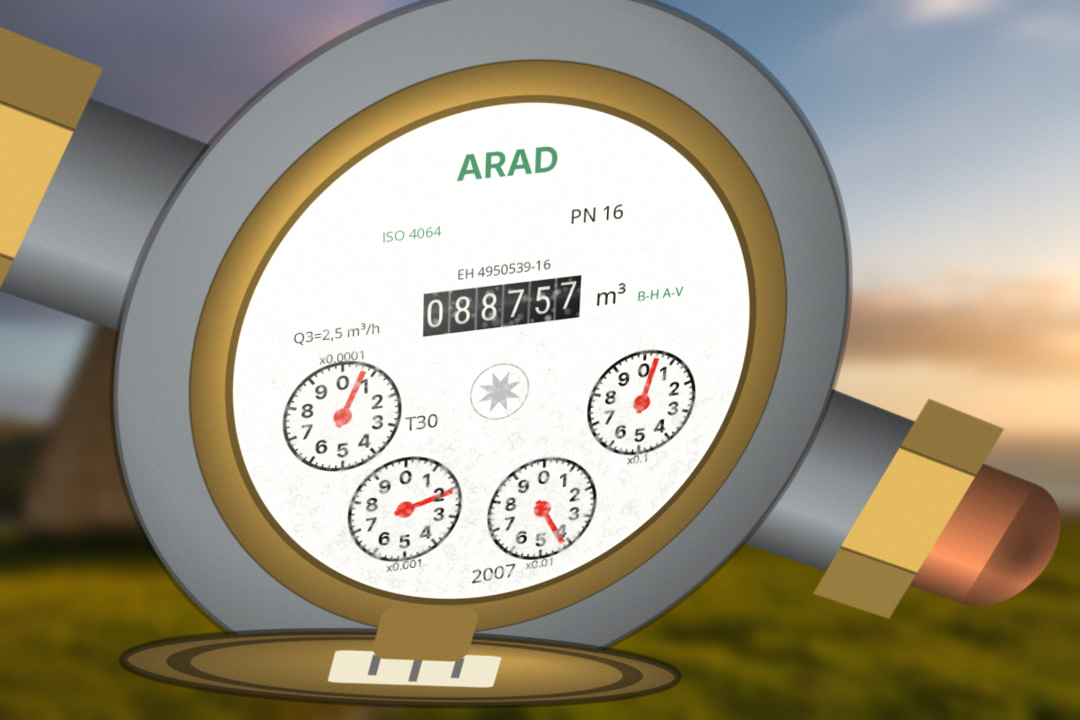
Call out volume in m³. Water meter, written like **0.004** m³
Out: **88757.0420** m³
